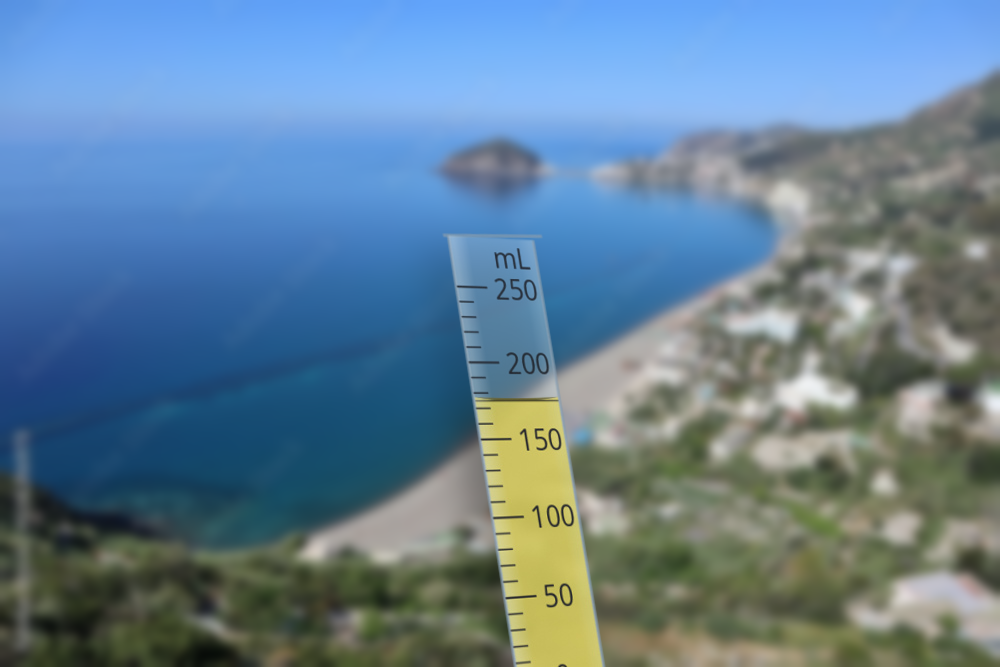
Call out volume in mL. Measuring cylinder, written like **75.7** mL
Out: **175** mL
